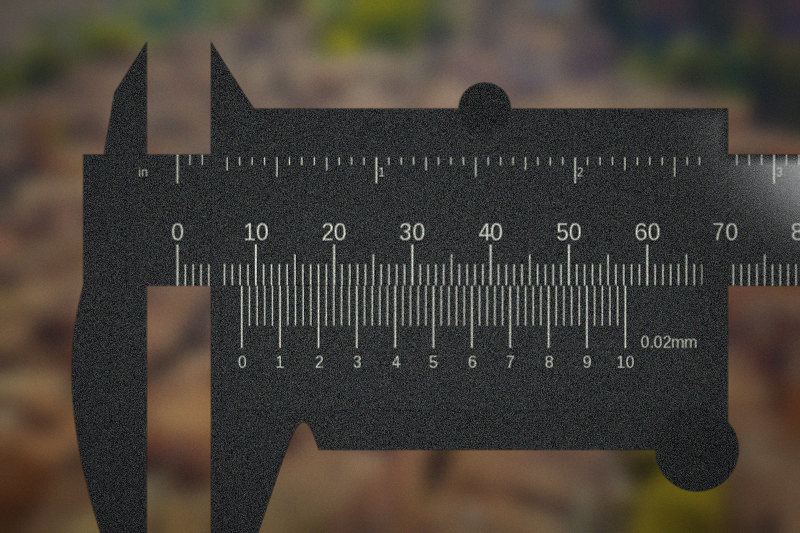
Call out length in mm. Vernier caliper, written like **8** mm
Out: **8.2** mm
